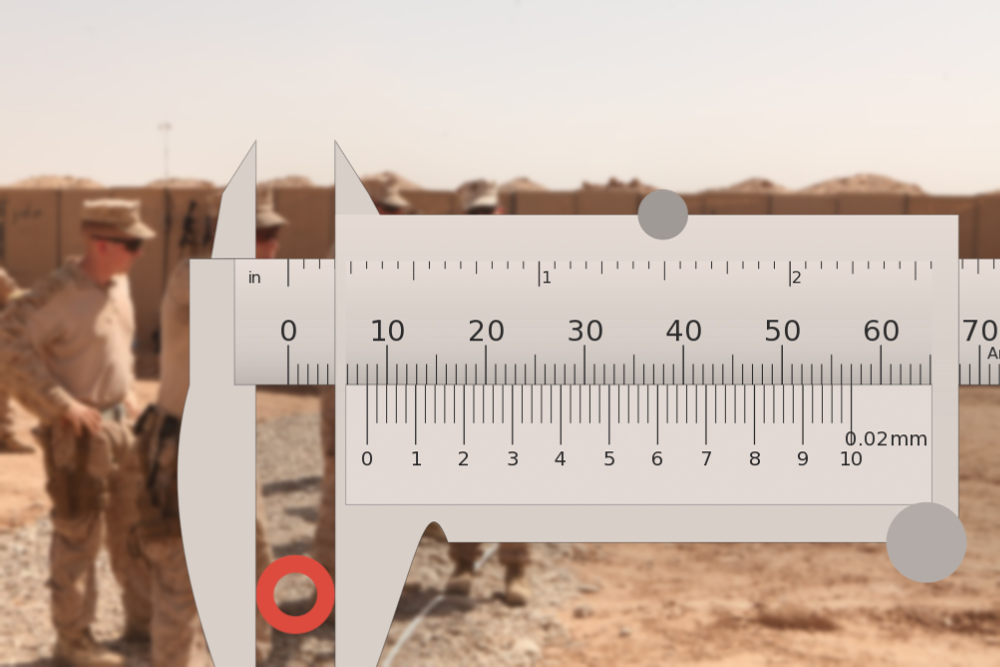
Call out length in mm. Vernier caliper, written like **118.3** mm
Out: **8.0** mm
